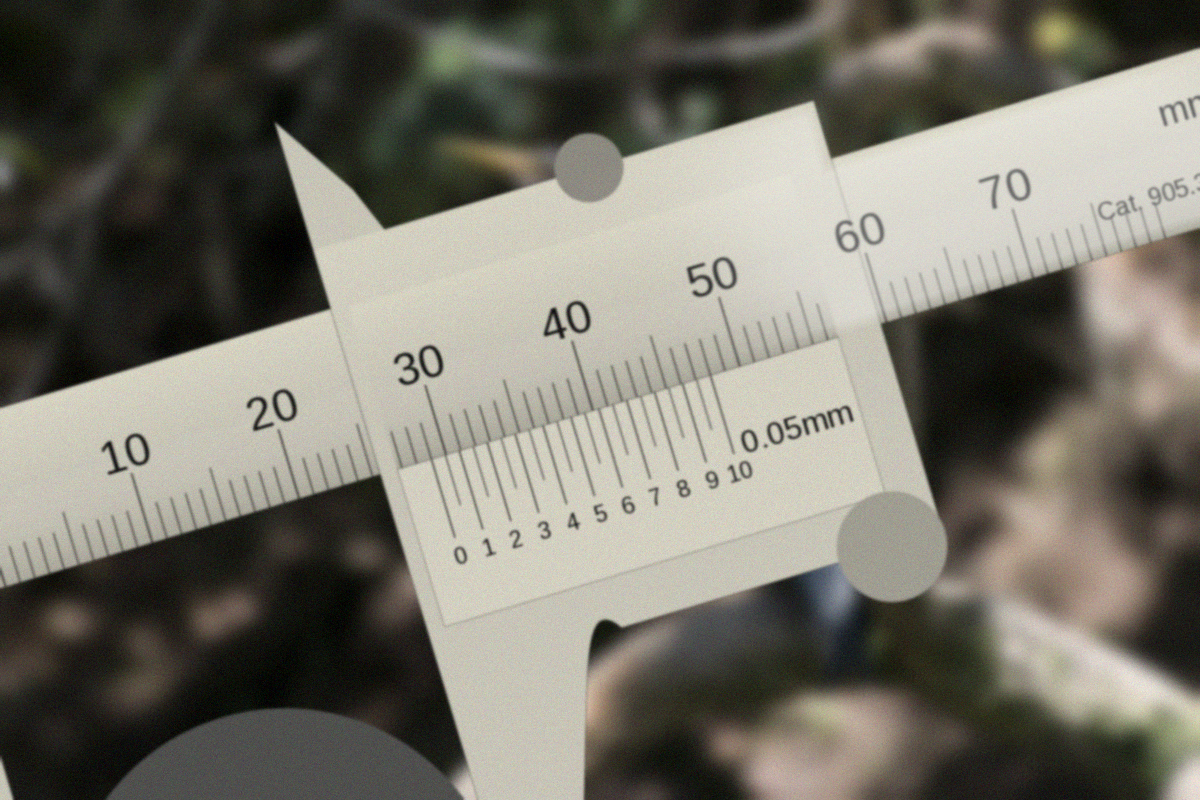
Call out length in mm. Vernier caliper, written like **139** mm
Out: **29.0** mm
